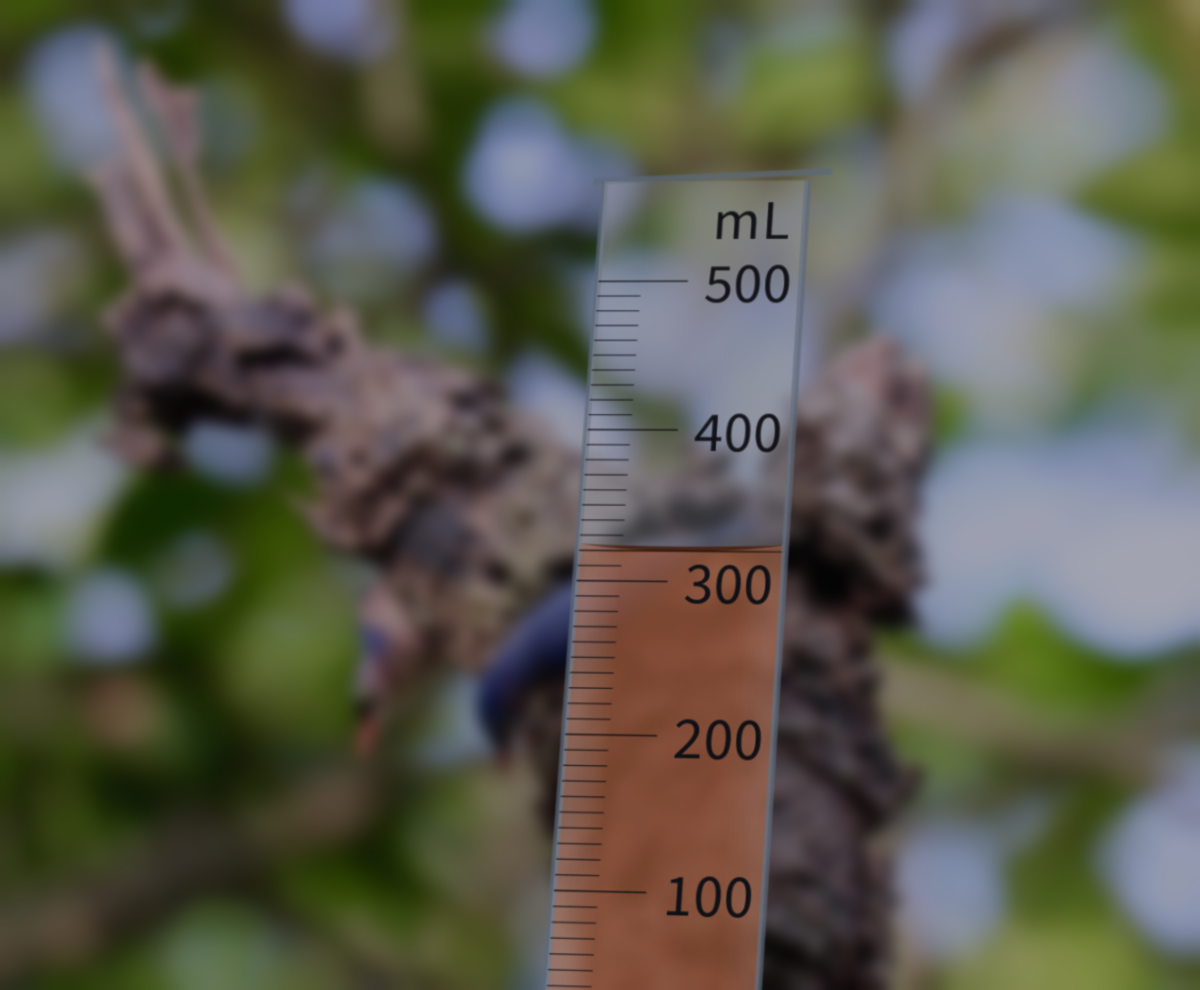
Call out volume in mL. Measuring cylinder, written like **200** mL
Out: **320** mL
